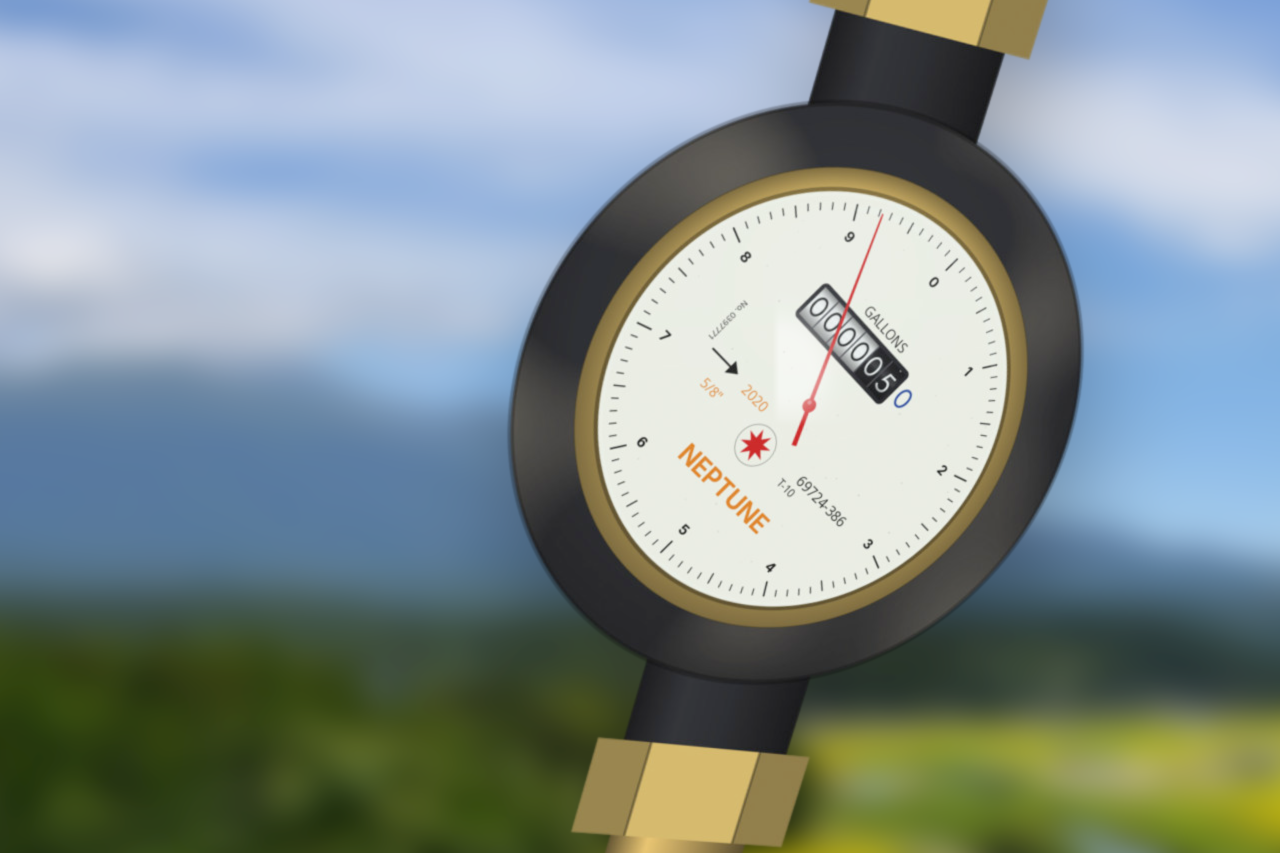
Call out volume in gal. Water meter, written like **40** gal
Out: **49.2** gal
